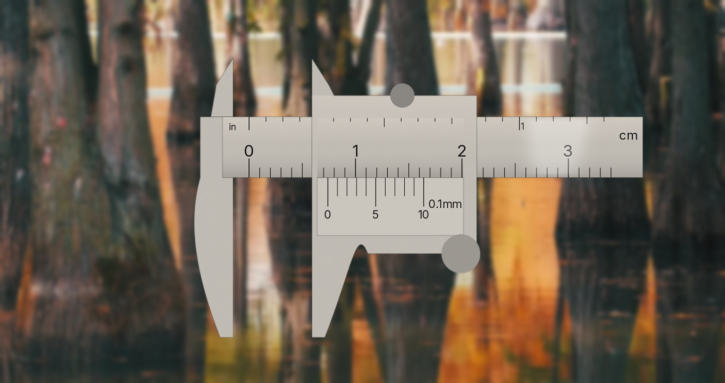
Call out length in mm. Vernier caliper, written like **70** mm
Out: **7.4** mm
